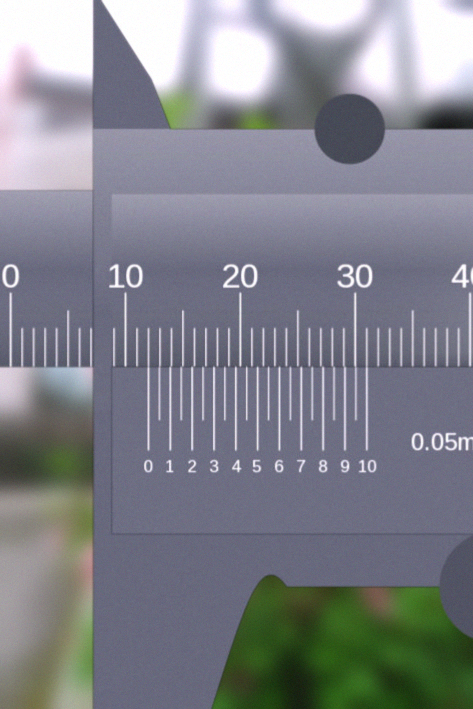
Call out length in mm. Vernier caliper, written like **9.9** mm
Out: **12.0** mm
